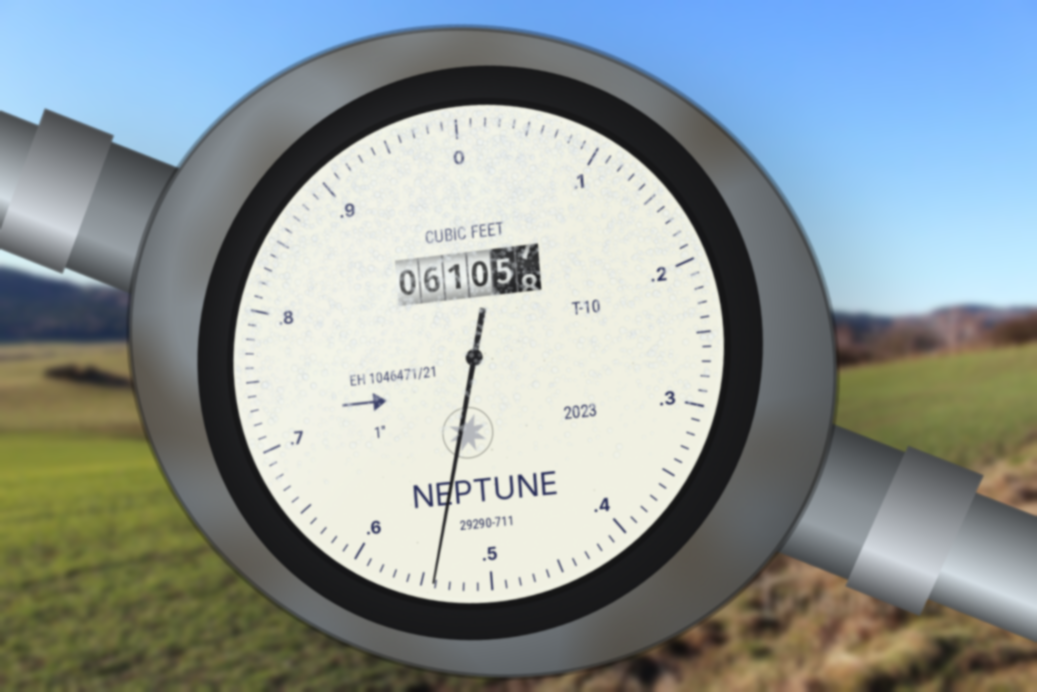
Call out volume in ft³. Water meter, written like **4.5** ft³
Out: **61057.54** ft³
